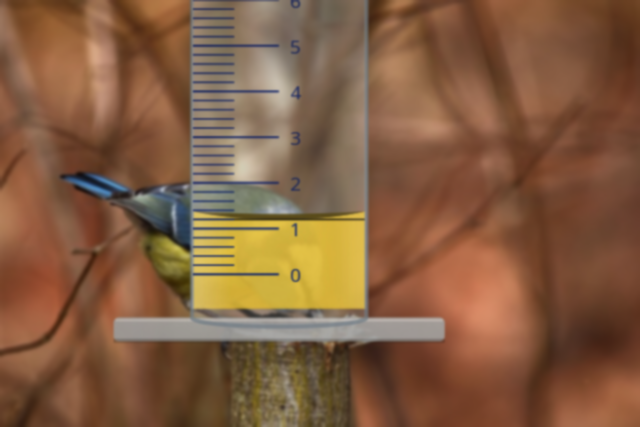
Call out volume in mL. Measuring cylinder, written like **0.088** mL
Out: **1.2** mL
